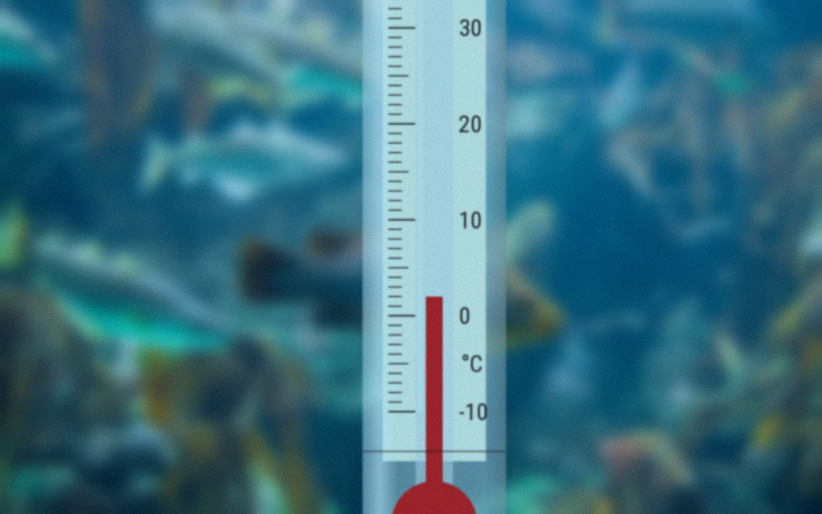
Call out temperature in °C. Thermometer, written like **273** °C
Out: **2** °C
